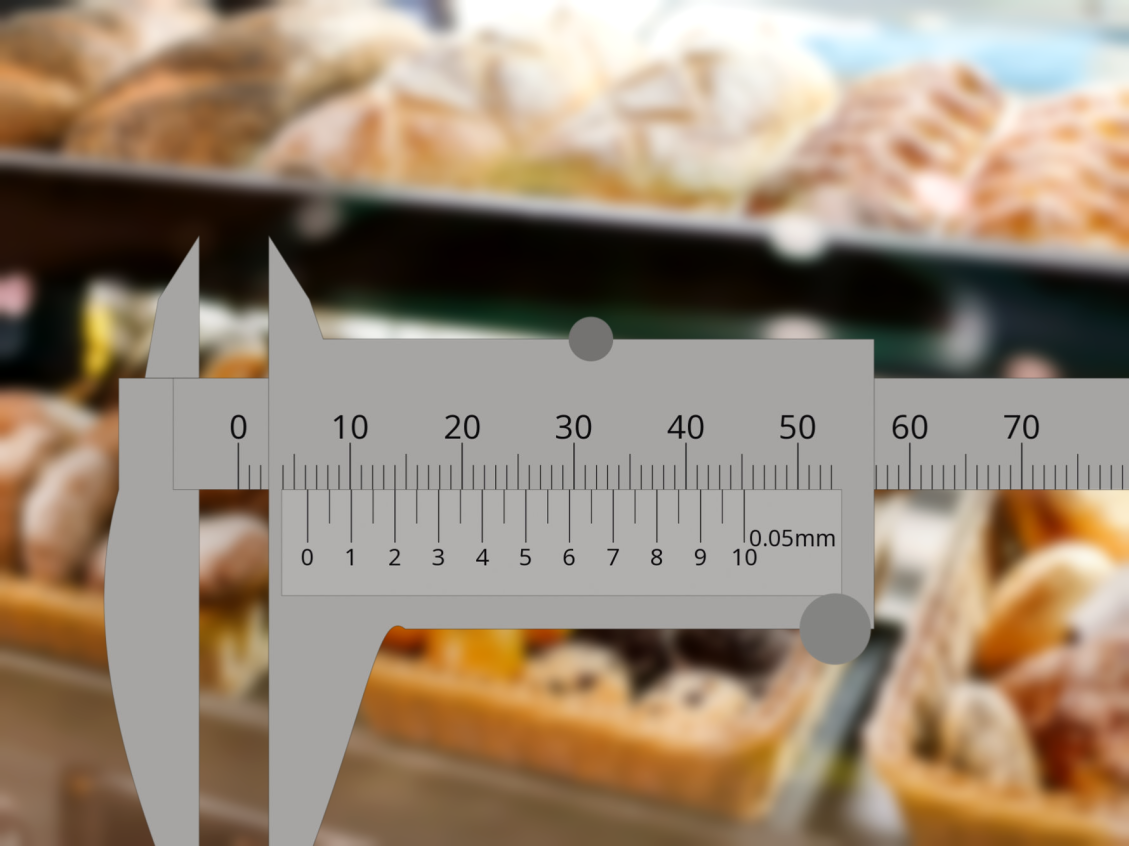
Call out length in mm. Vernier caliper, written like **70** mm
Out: **6.2** mm
